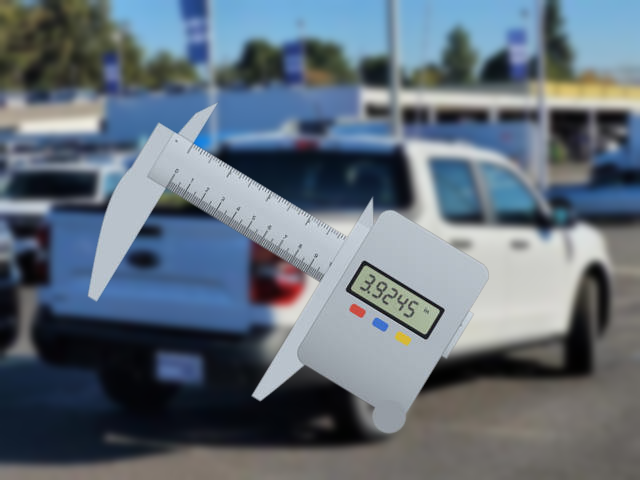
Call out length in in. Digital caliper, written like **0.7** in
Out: **3.9245** in
